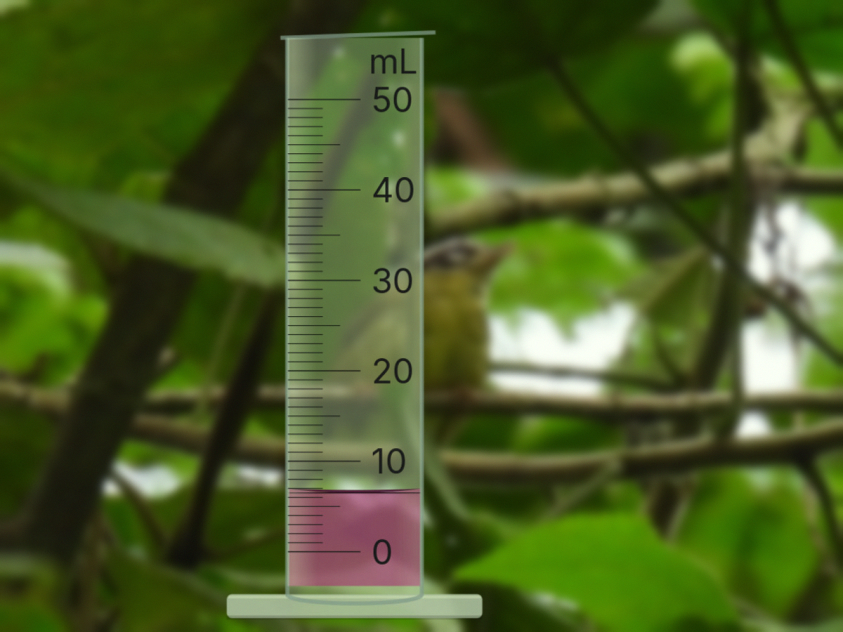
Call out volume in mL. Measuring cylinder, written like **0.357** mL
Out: **6.5** mL
